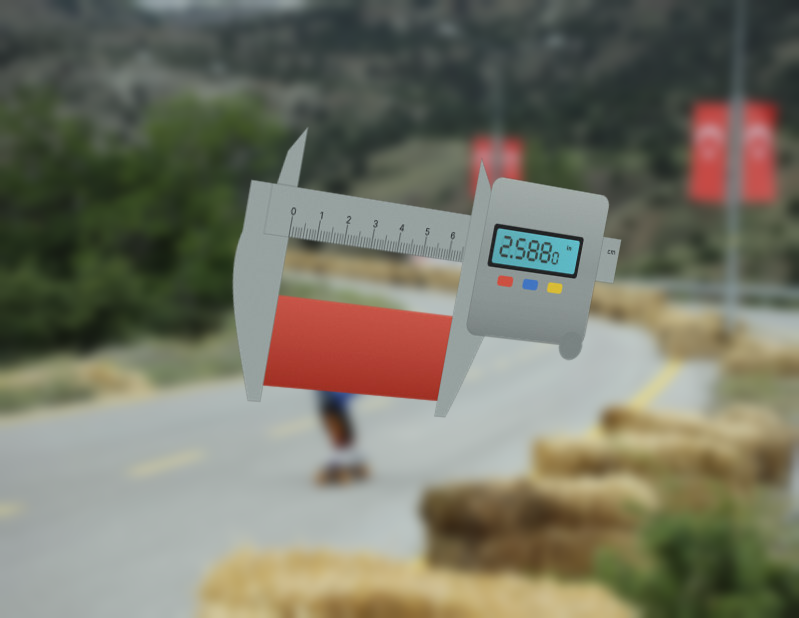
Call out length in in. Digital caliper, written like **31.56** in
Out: **2.5880** in
